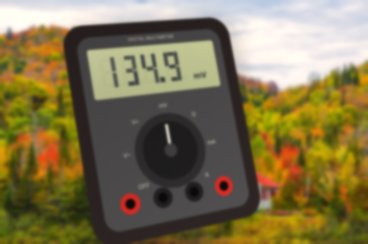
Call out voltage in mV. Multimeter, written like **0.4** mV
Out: **134.9** mV
